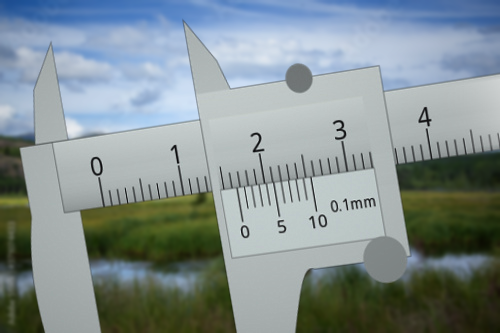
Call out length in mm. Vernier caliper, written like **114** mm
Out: **16.6** mm
